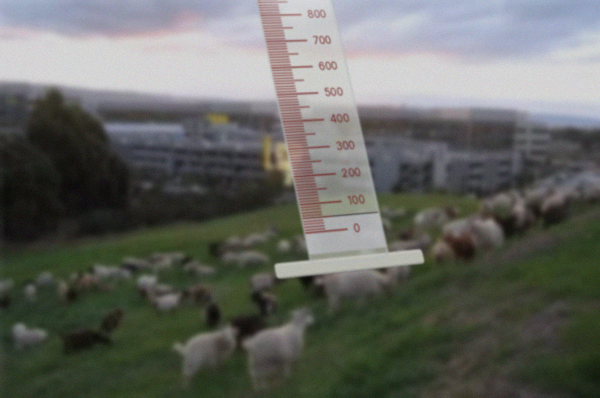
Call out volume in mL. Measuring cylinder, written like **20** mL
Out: **50** mL
